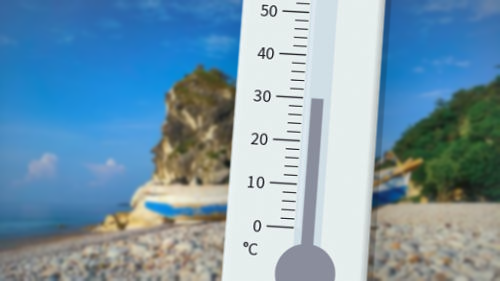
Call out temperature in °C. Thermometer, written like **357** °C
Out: **30** °C
